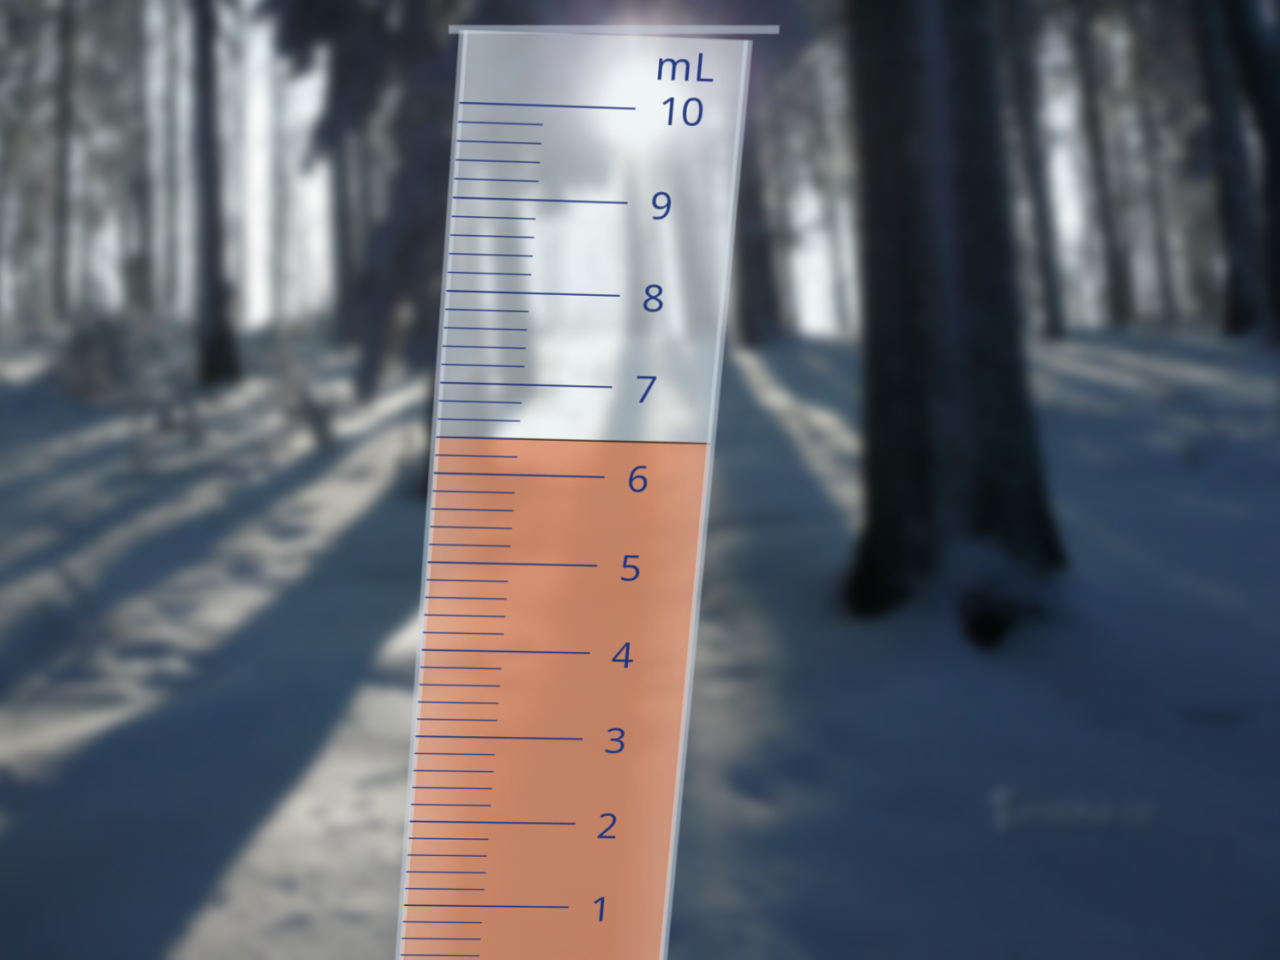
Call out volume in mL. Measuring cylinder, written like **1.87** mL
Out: **6.4** mL
